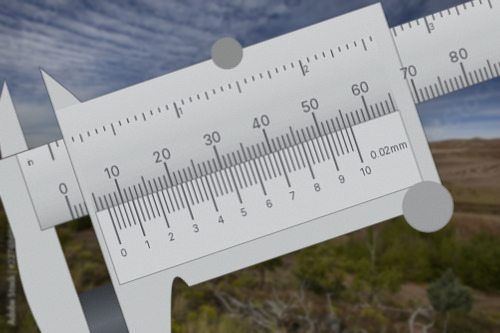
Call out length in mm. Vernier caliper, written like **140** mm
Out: **7.0** mm
